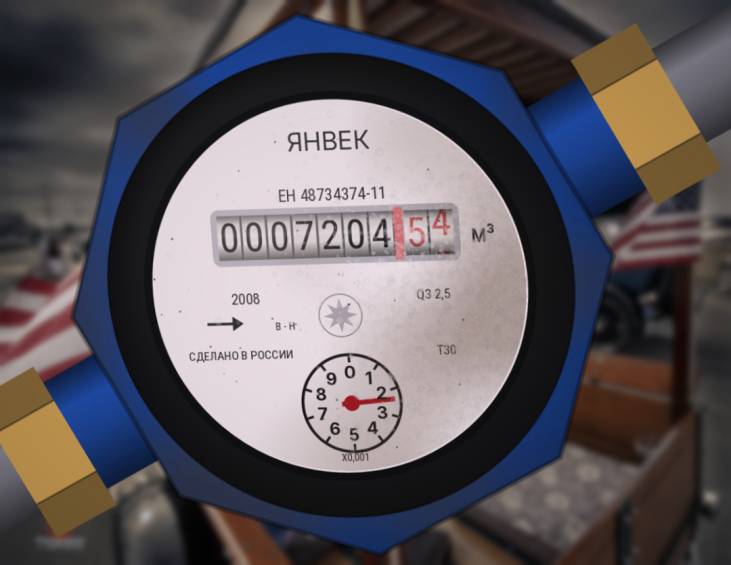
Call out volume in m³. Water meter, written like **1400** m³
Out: **7204.542** m³
